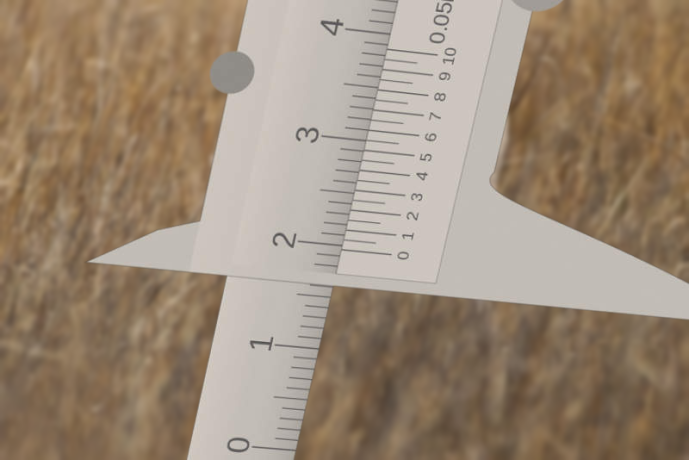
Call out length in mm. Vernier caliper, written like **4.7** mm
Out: **19.6** mm
